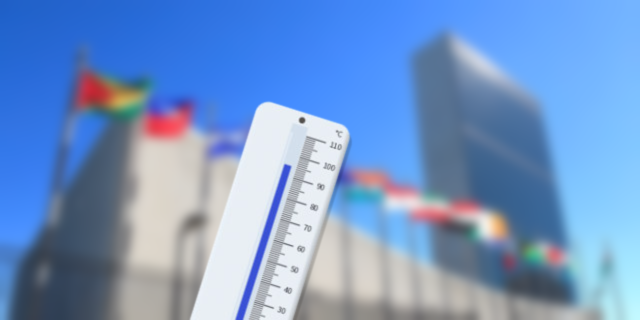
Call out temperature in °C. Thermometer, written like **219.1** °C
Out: **95** °C
